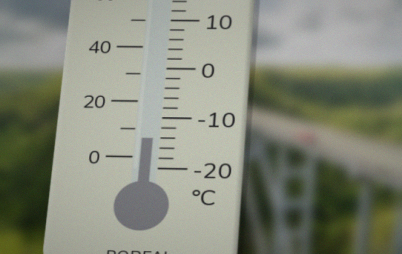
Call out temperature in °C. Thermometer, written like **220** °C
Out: **-14** °C
